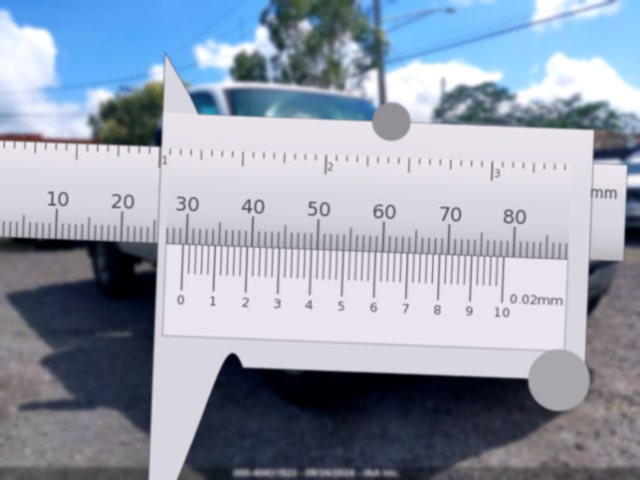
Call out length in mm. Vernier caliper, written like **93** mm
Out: **29.5** mm
